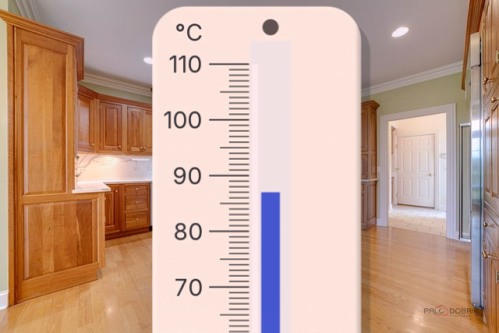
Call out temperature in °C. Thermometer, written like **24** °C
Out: **87** °C
